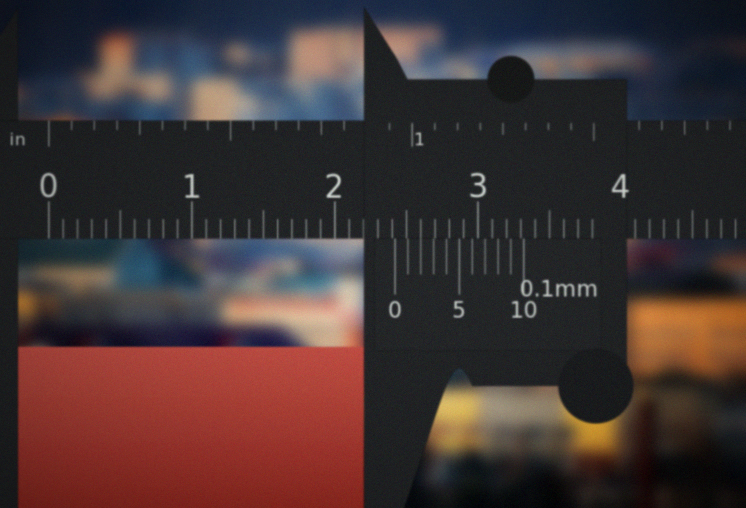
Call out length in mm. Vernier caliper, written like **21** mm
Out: **24.2** mm
